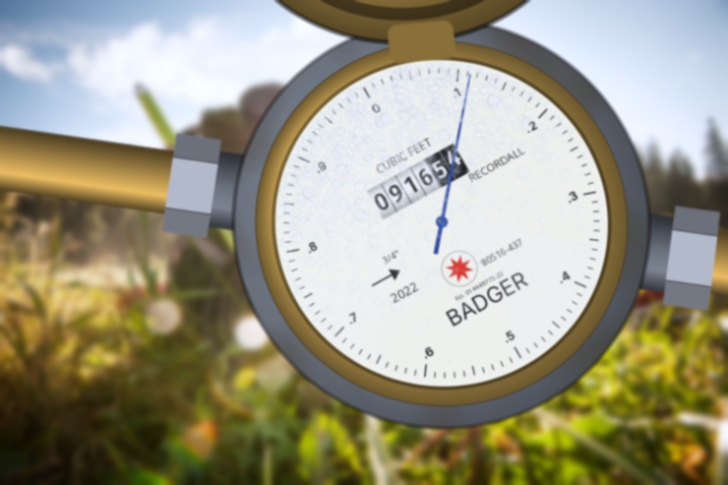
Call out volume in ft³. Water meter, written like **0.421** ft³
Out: **91654.11** ft³
